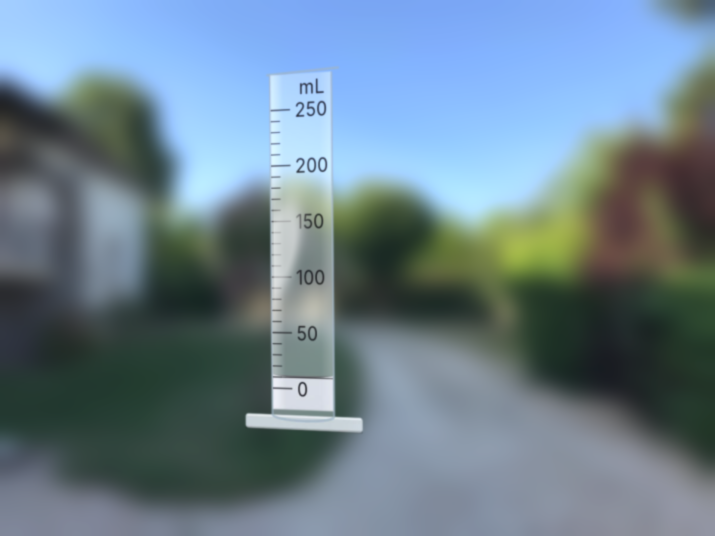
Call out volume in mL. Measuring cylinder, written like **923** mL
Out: **10** mL
